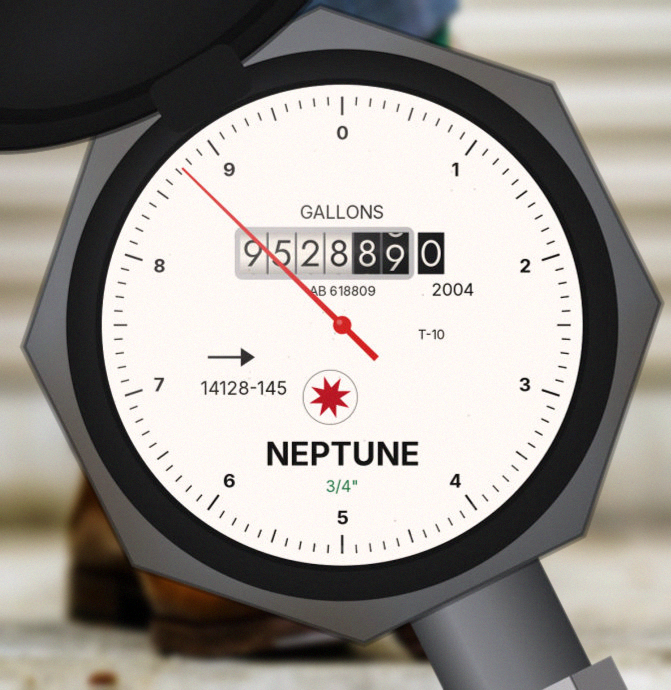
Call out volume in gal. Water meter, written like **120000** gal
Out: **9528888.7** gal
